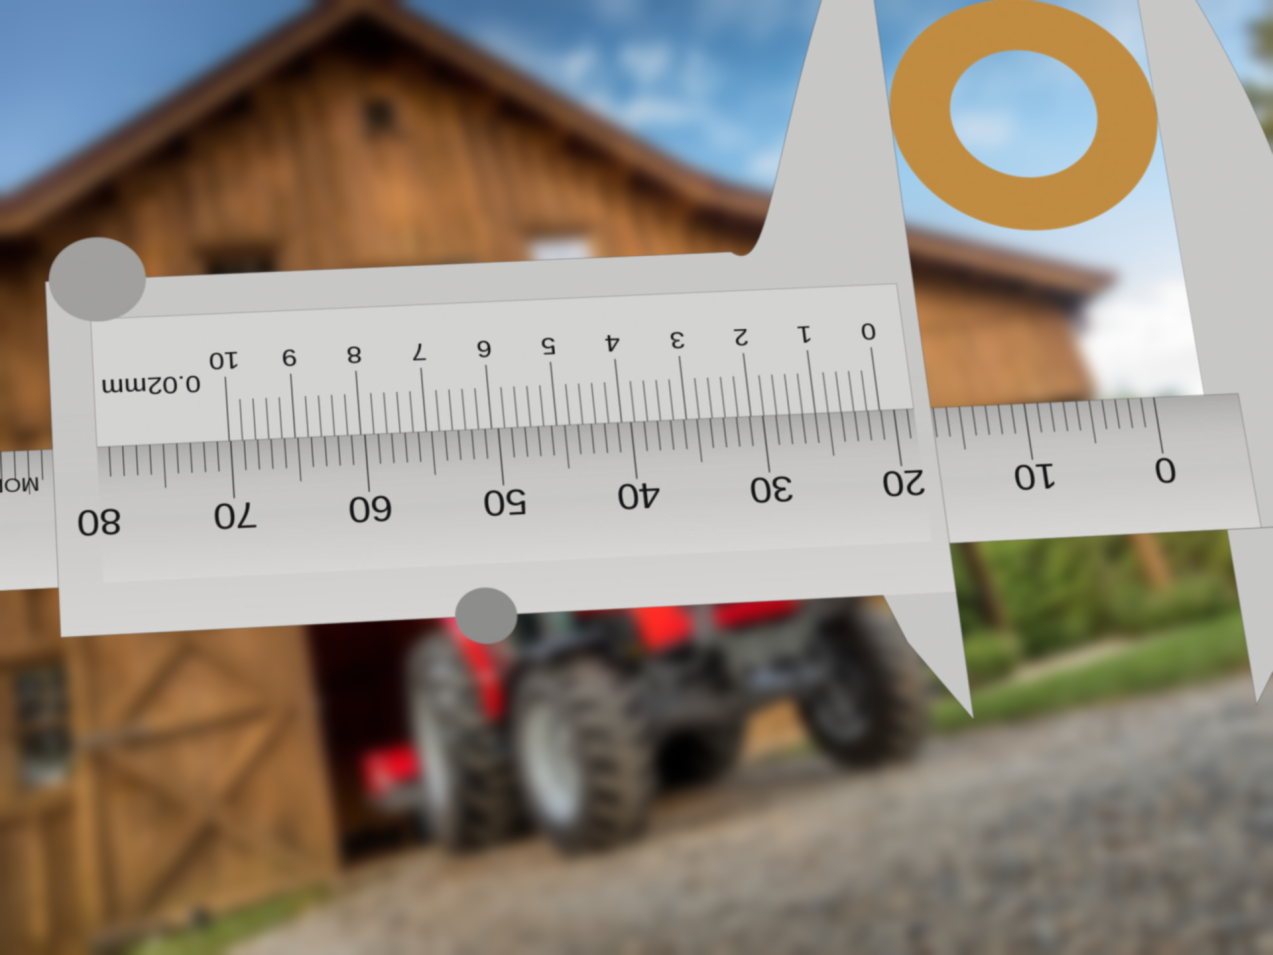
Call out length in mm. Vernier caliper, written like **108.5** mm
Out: **21.1** mm
